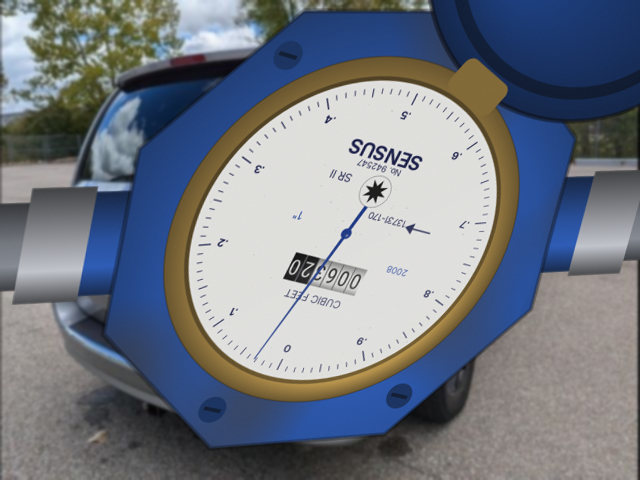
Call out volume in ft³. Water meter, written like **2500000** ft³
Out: **6320.03** ft³
